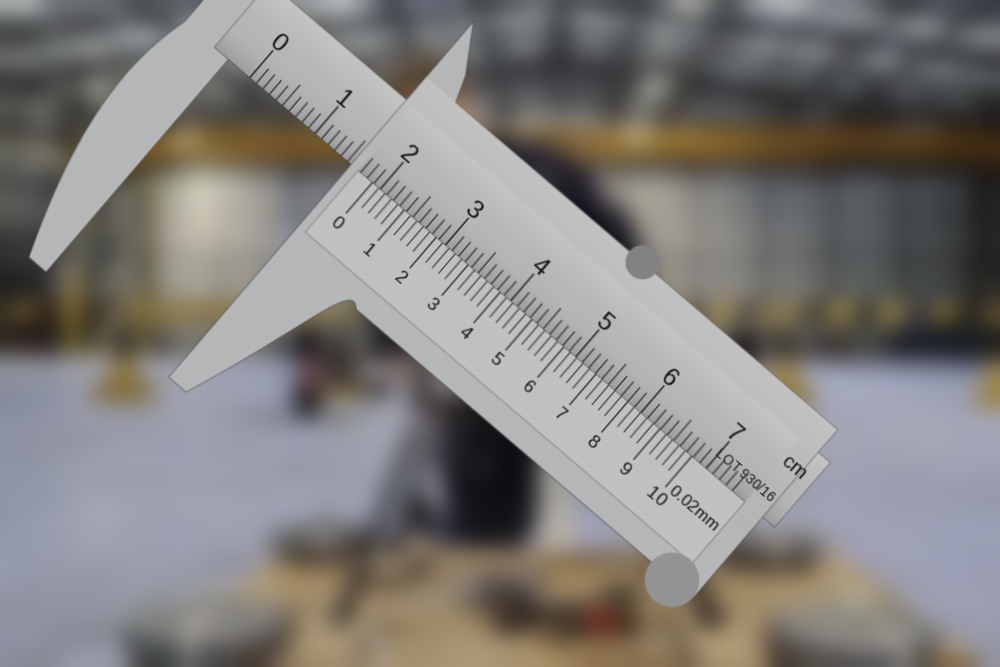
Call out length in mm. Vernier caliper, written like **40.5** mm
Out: **18.8** mm
